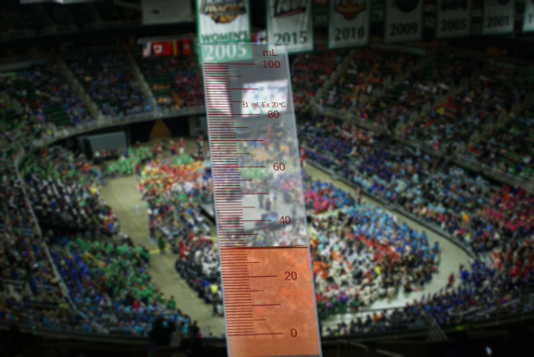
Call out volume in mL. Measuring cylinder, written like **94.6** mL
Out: **30** mL
